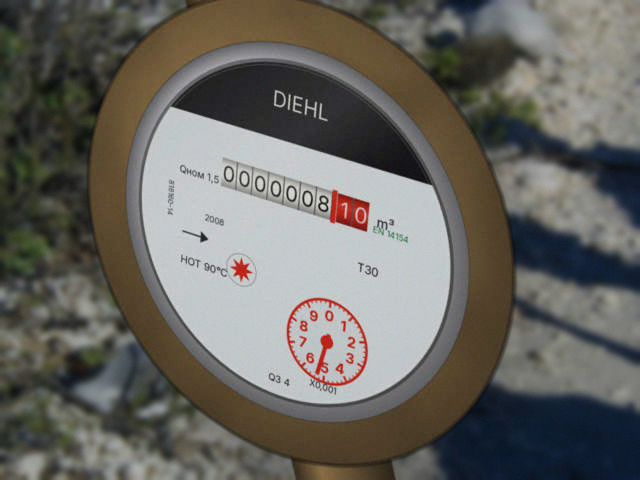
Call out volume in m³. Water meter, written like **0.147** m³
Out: **8.105** m³
